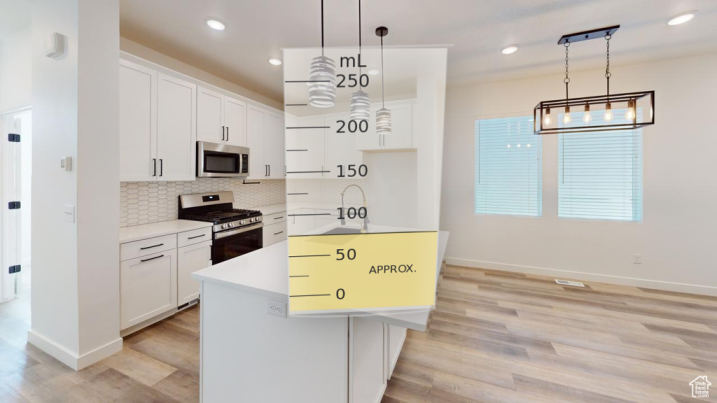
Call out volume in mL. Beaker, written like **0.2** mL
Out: **75** mL
